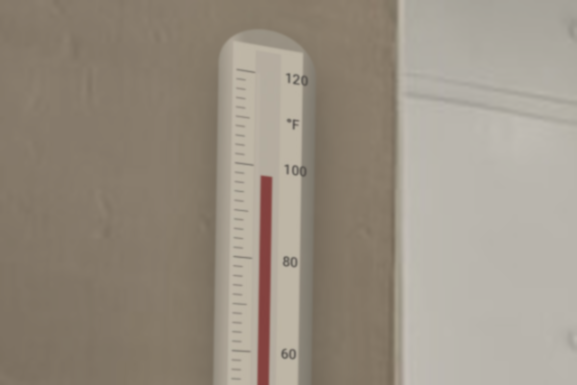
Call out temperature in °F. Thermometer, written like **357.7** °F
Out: **98** °F
